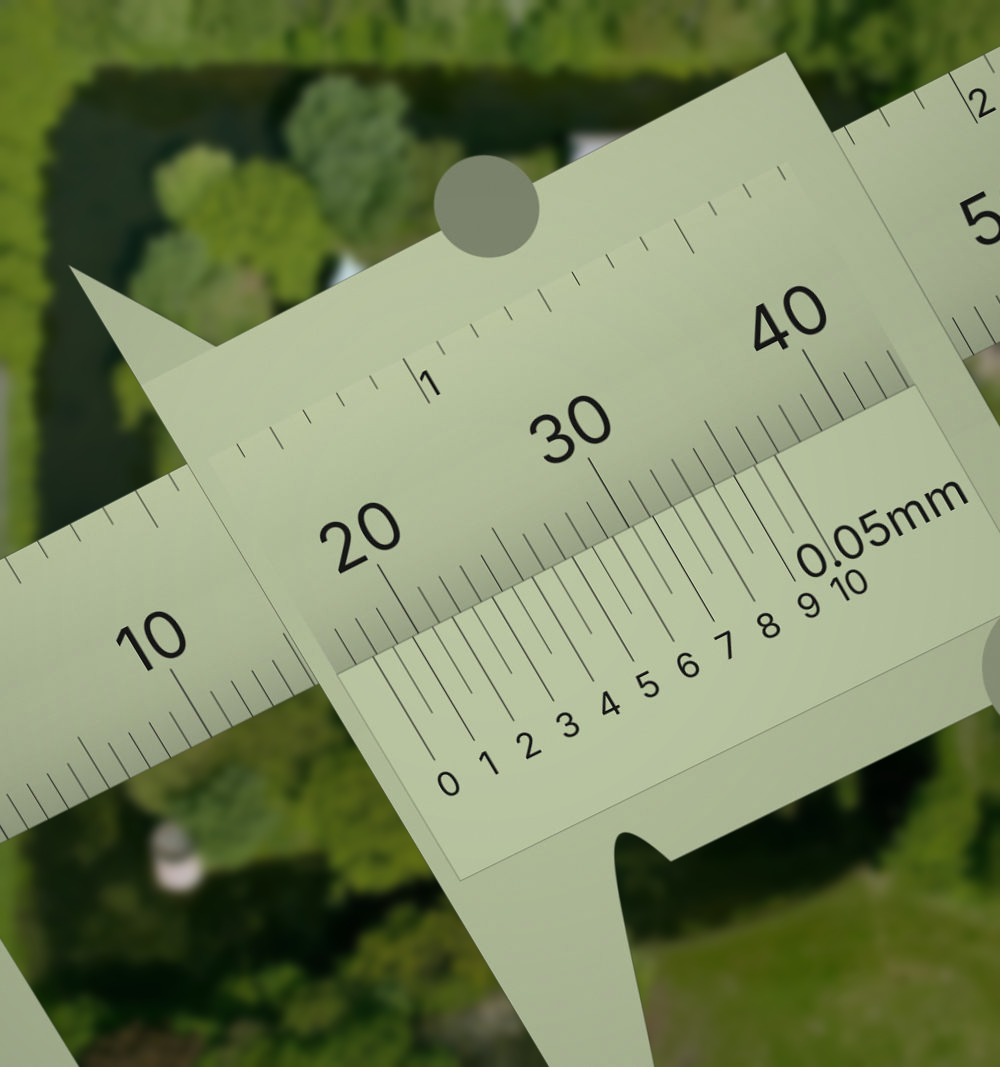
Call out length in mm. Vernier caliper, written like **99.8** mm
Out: **17.80** mm
